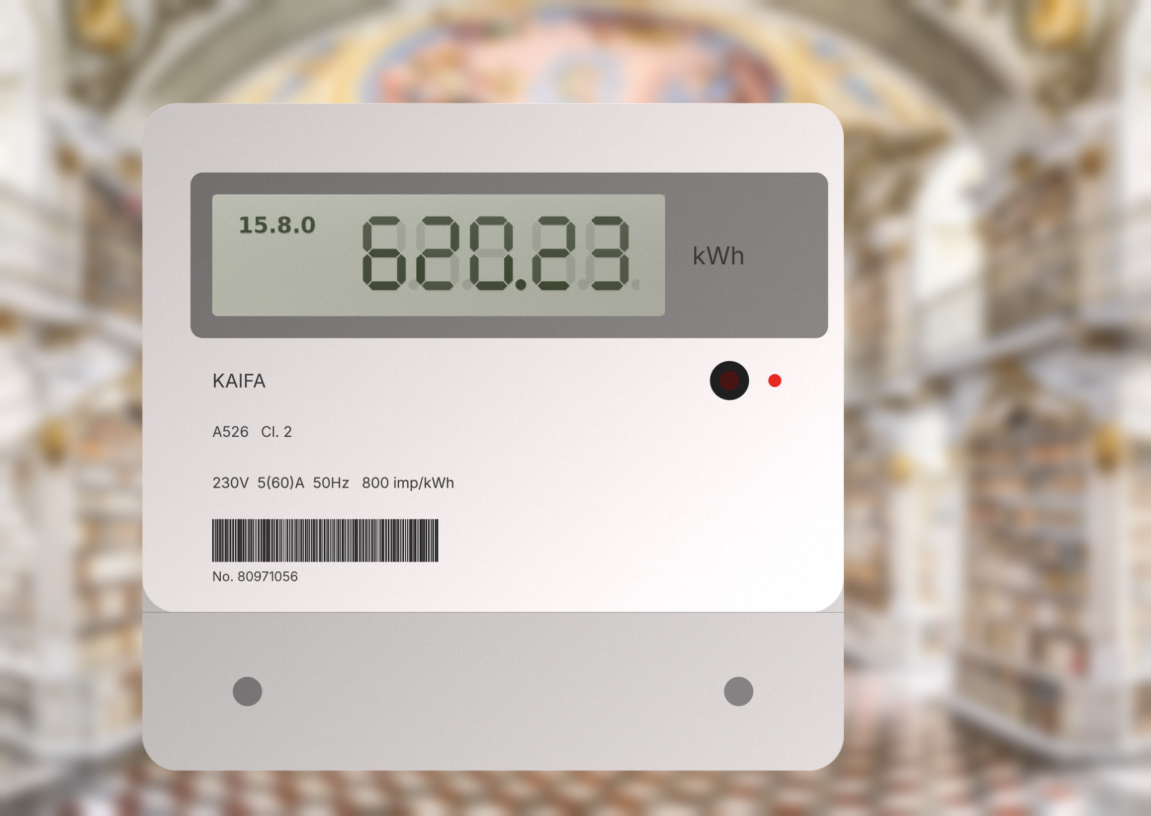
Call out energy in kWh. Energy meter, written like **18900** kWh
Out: **620.23** kWh
